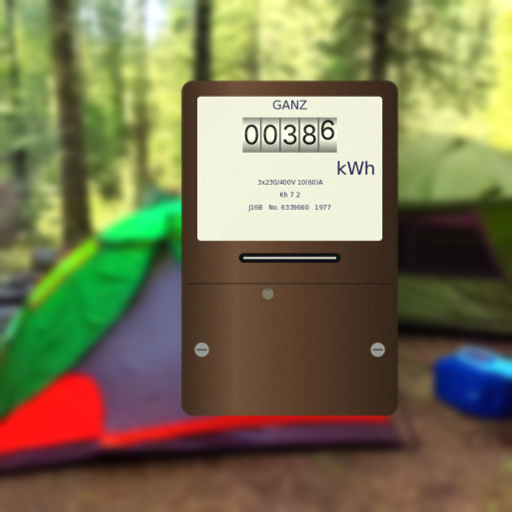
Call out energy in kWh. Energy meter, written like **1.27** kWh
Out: **386** kWh
